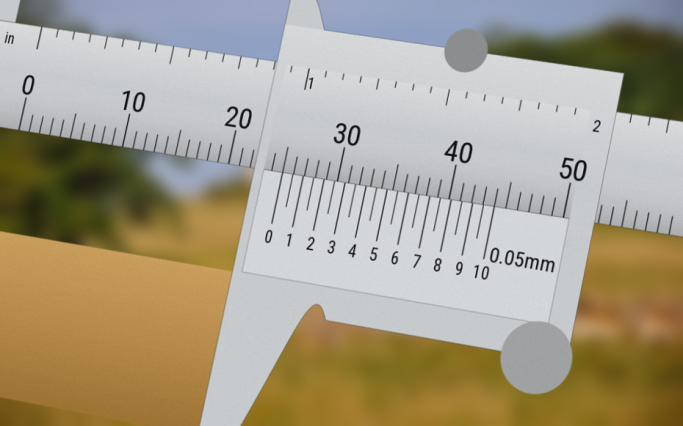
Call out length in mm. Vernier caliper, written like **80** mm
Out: **25.0** mm
